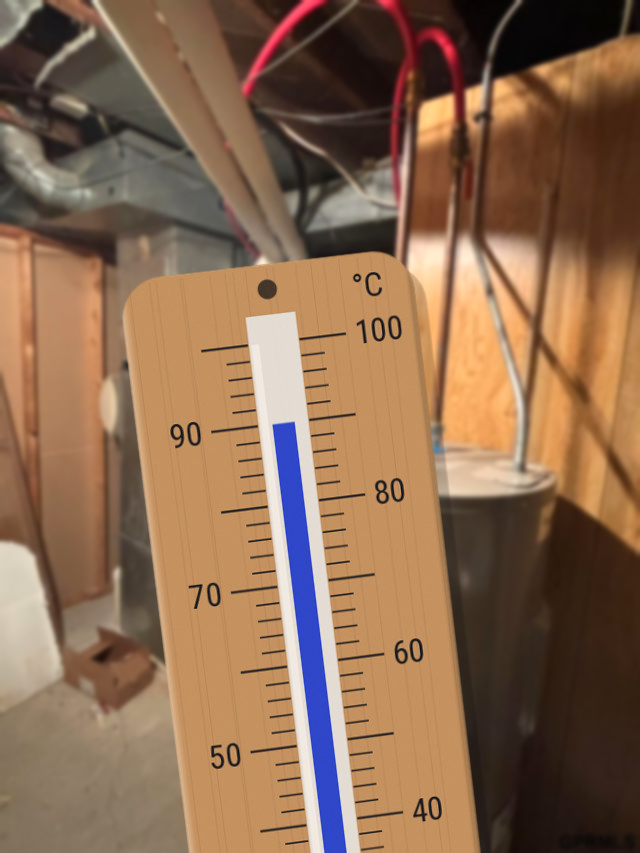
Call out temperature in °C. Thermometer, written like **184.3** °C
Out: **90** °C
